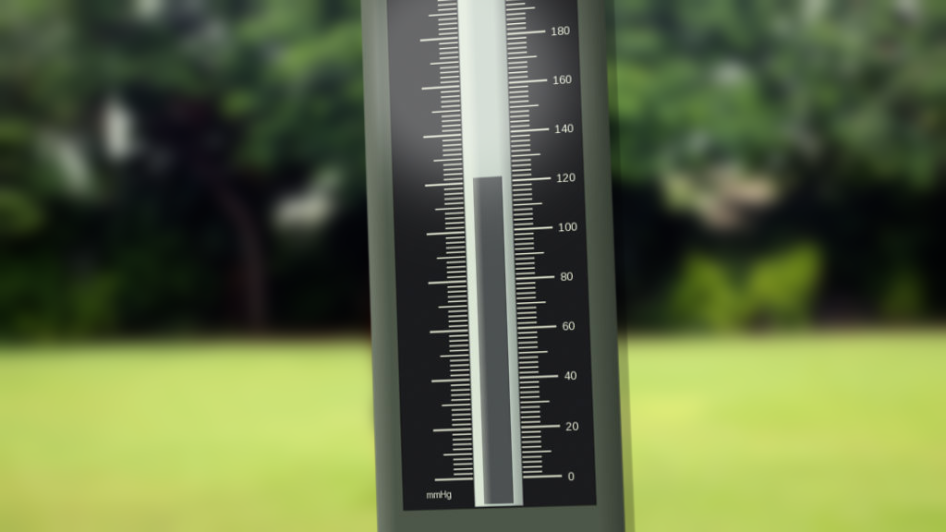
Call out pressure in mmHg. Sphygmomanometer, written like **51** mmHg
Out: **122** mmHg
